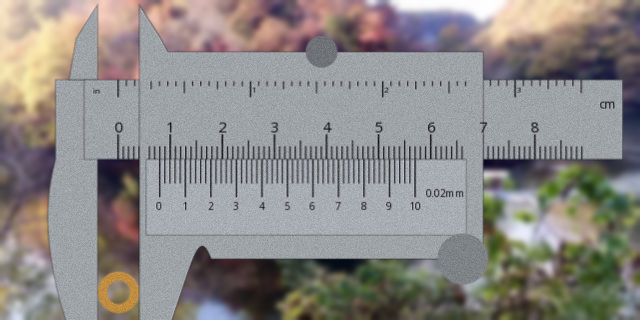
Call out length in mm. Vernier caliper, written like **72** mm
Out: **8.0** mm
